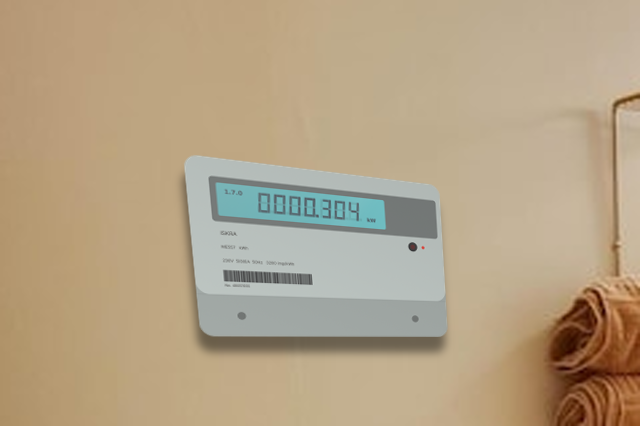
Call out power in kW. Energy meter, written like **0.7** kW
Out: **0.304** kW
